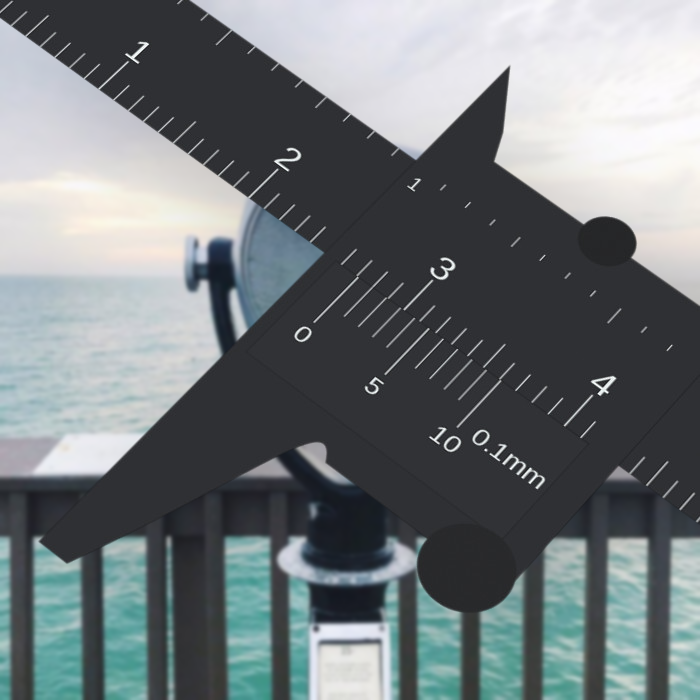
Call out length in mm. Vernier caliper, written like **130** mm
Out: **27.1** mm
